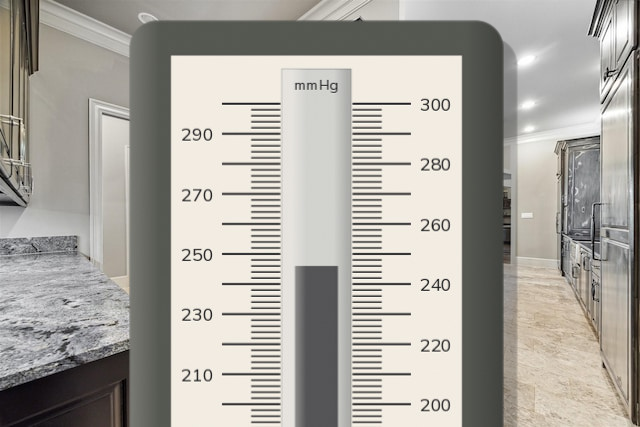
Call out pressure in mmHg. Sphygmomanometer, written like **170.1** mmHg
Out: **246** mmHg
